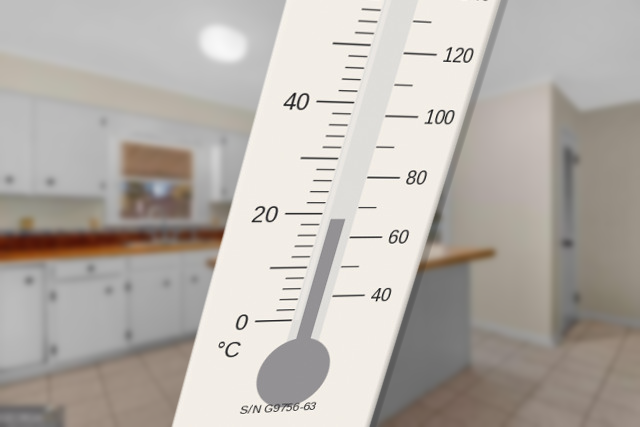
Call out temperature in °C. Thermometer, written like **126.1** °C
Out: **19** °C
